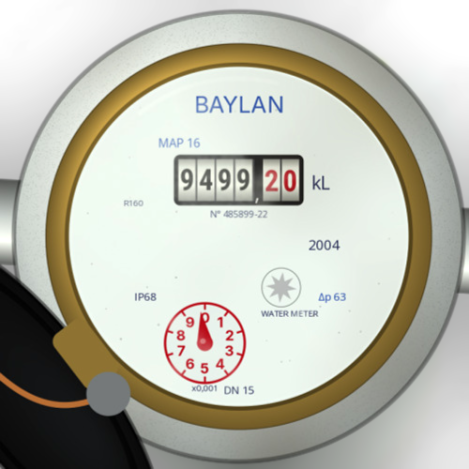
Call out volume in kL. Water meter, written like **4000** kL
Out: **9499.199** kL
